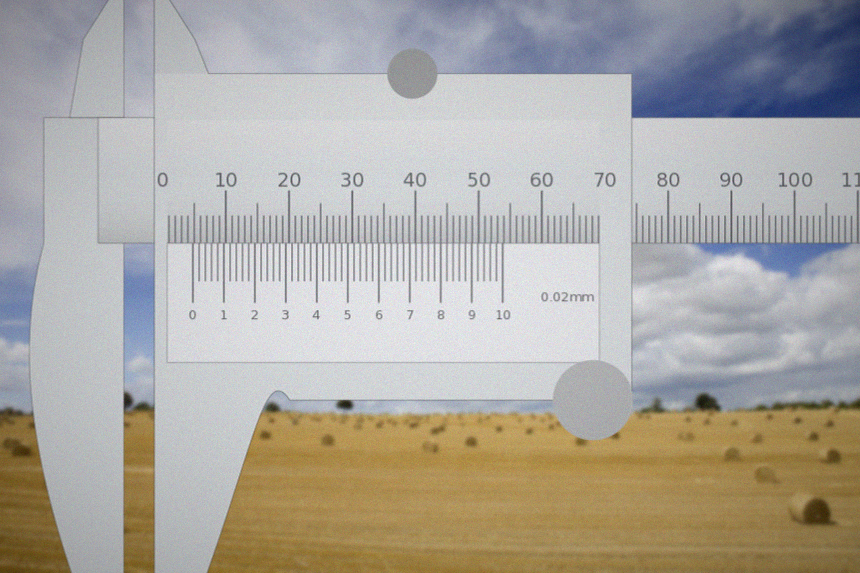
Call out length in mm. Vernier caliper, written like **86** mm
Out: **4.8** mm
